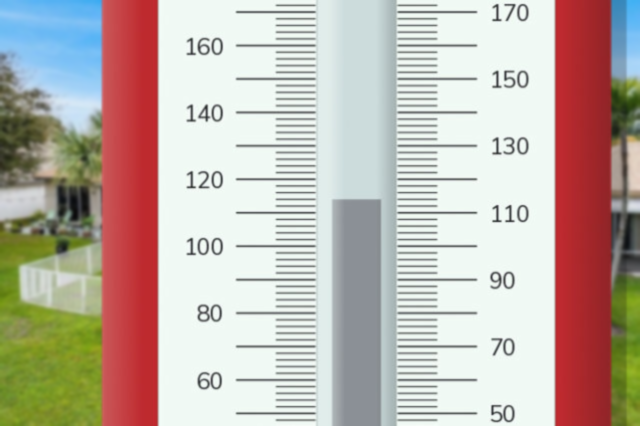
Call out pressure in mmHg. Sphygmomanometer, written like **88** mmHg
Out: **114** mmHg
